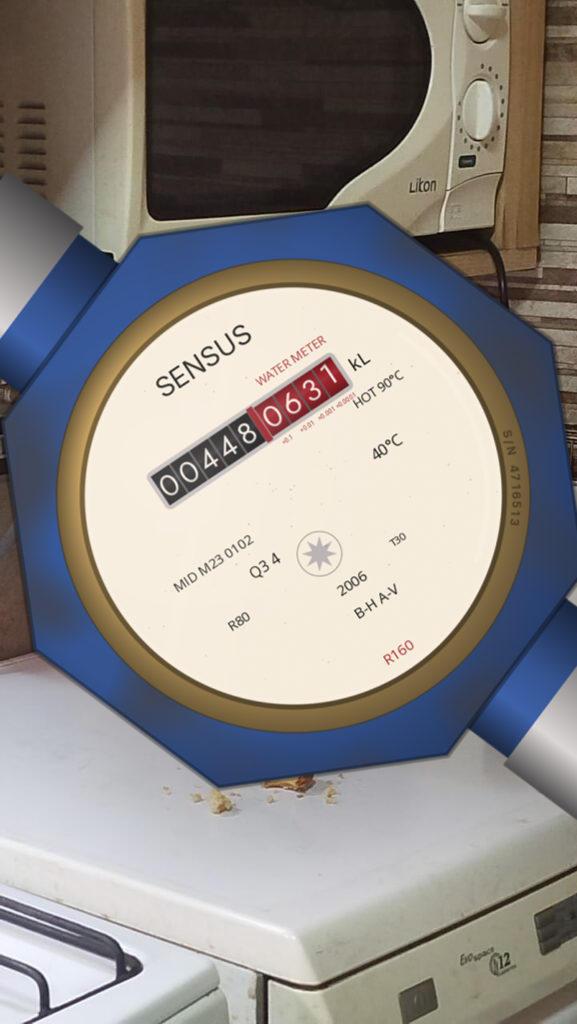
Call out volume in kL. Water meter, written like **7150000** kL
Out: **448.0631** kL
